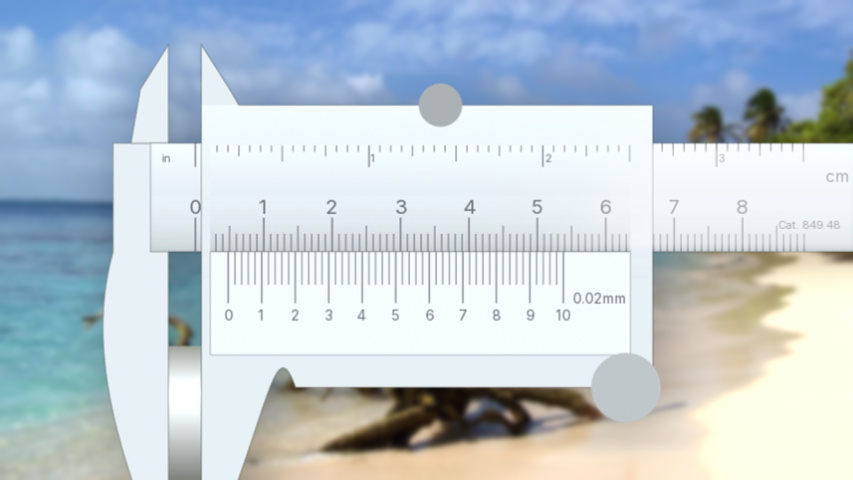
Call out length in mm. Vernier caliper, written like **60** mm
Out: **4.8** mm
